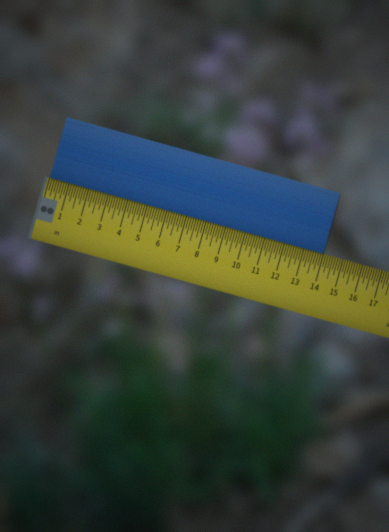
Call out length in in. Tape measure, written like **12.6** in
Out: **14** in
